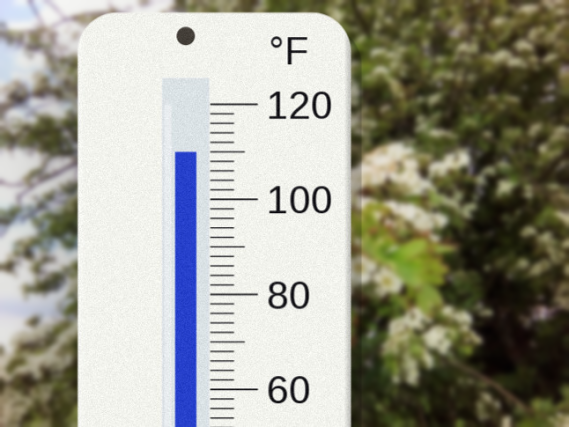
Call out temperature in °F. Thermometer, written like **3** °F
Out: **110** °F
